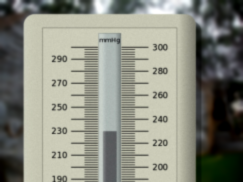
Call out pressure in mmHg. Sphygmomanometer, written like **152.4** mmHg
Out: **230** mmHg
